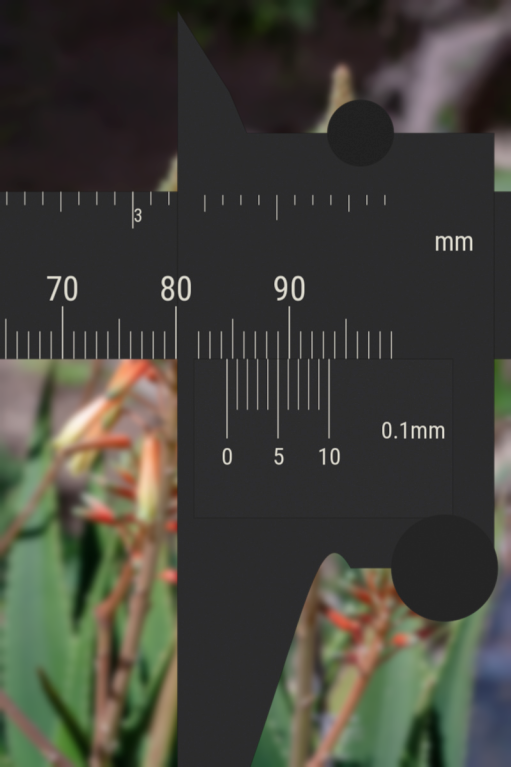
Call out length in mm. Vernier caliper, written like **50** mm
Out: **84.5** mm
